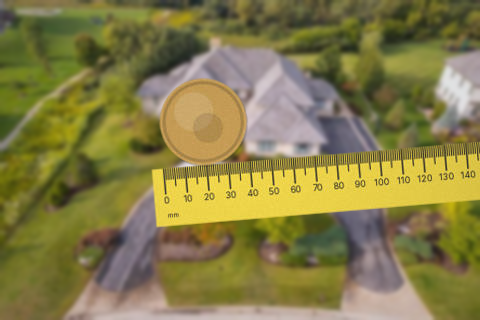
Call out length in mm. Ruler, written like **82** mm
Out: **40** mm
